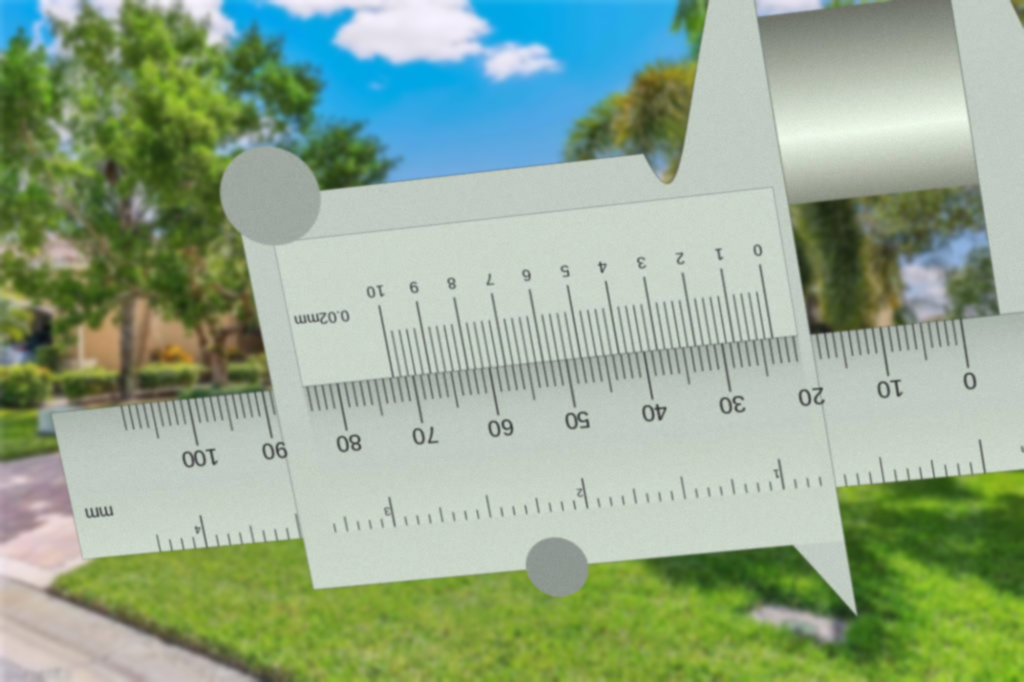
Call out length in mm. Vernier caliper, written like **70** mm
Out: **23.6** mm
